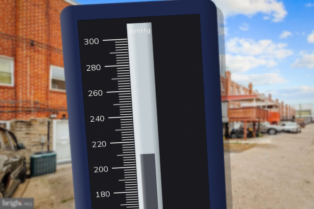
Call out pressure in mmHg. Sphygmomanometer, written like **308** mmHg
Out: **210** mmHg
